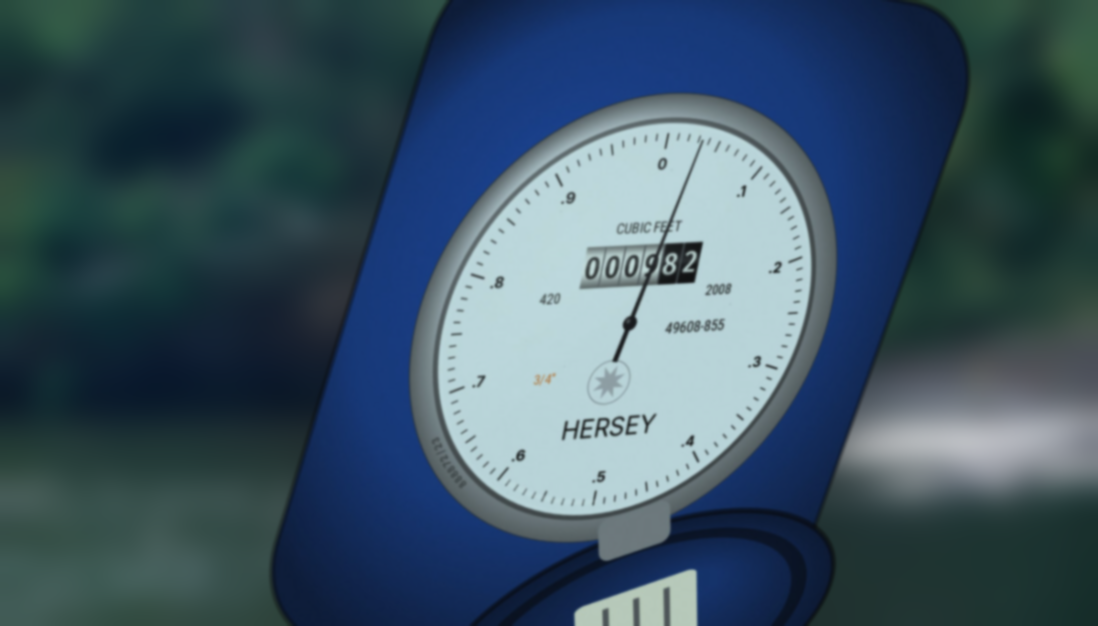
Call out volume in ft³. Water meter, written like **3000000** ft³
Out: **982.03** ft³
